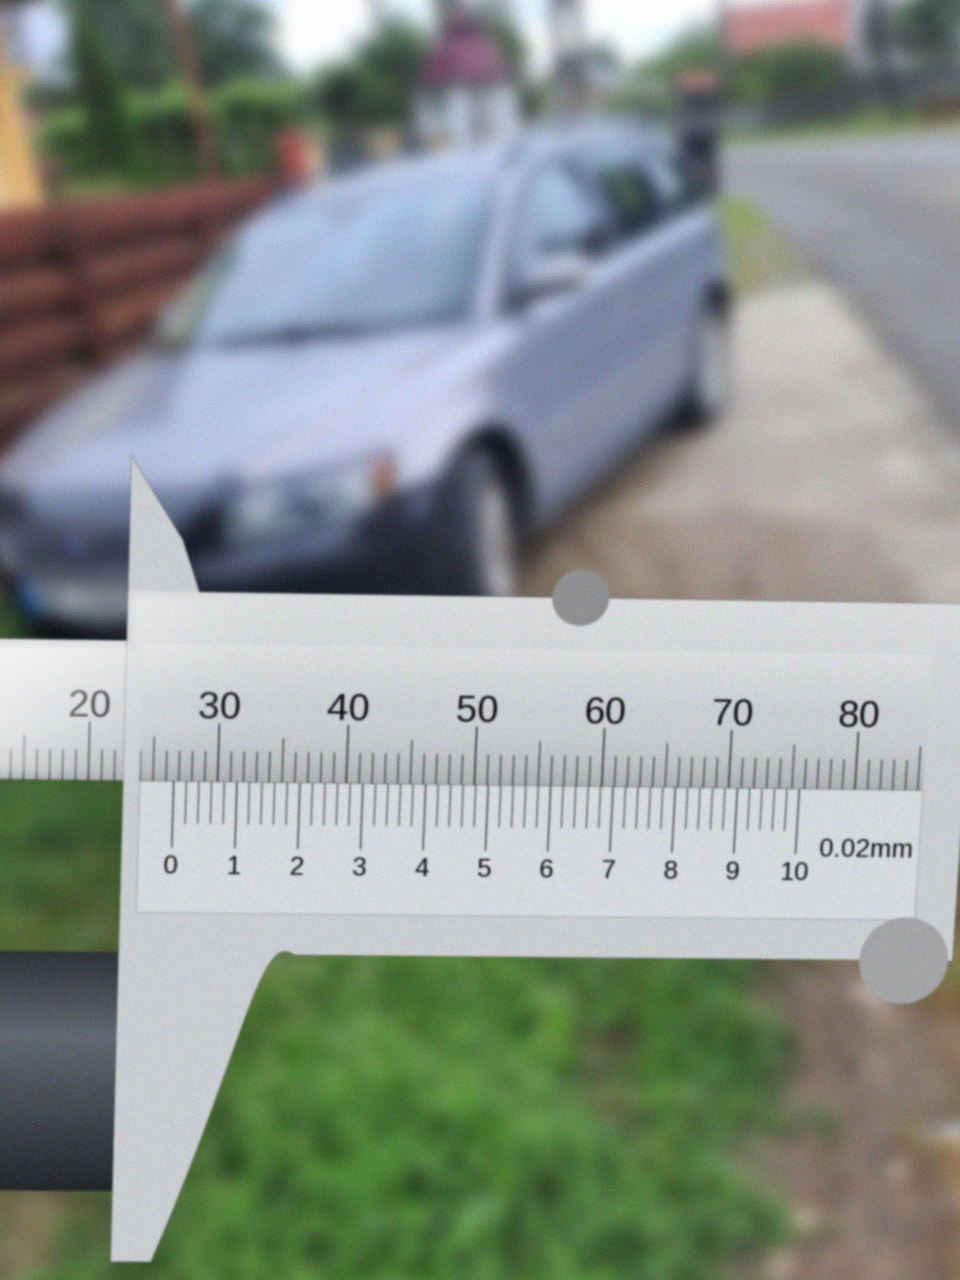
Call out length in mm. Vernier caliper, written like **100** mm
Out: **26.6** mm
